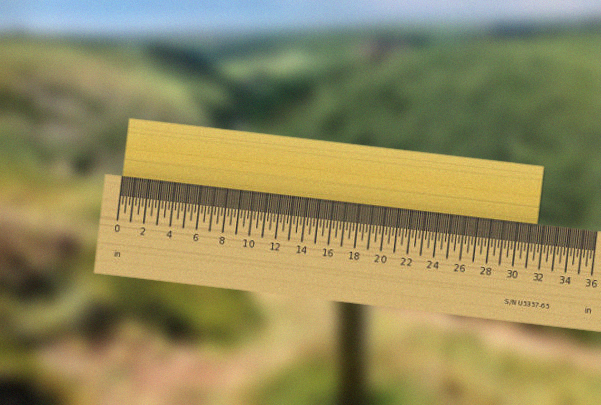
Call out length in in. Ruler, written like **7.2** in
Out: **31.5** in
